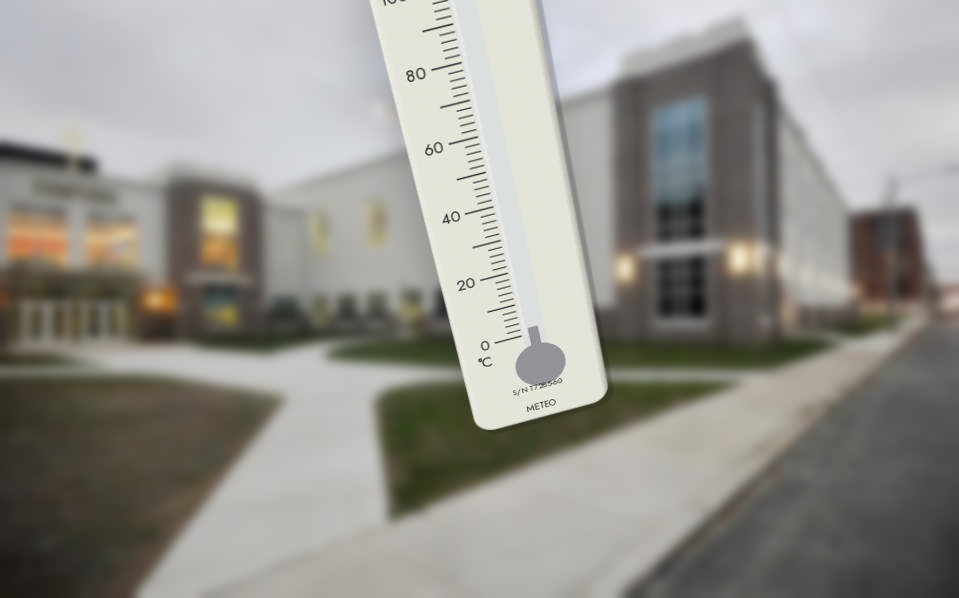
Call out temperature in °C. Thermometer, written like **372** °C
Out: **2** °C
